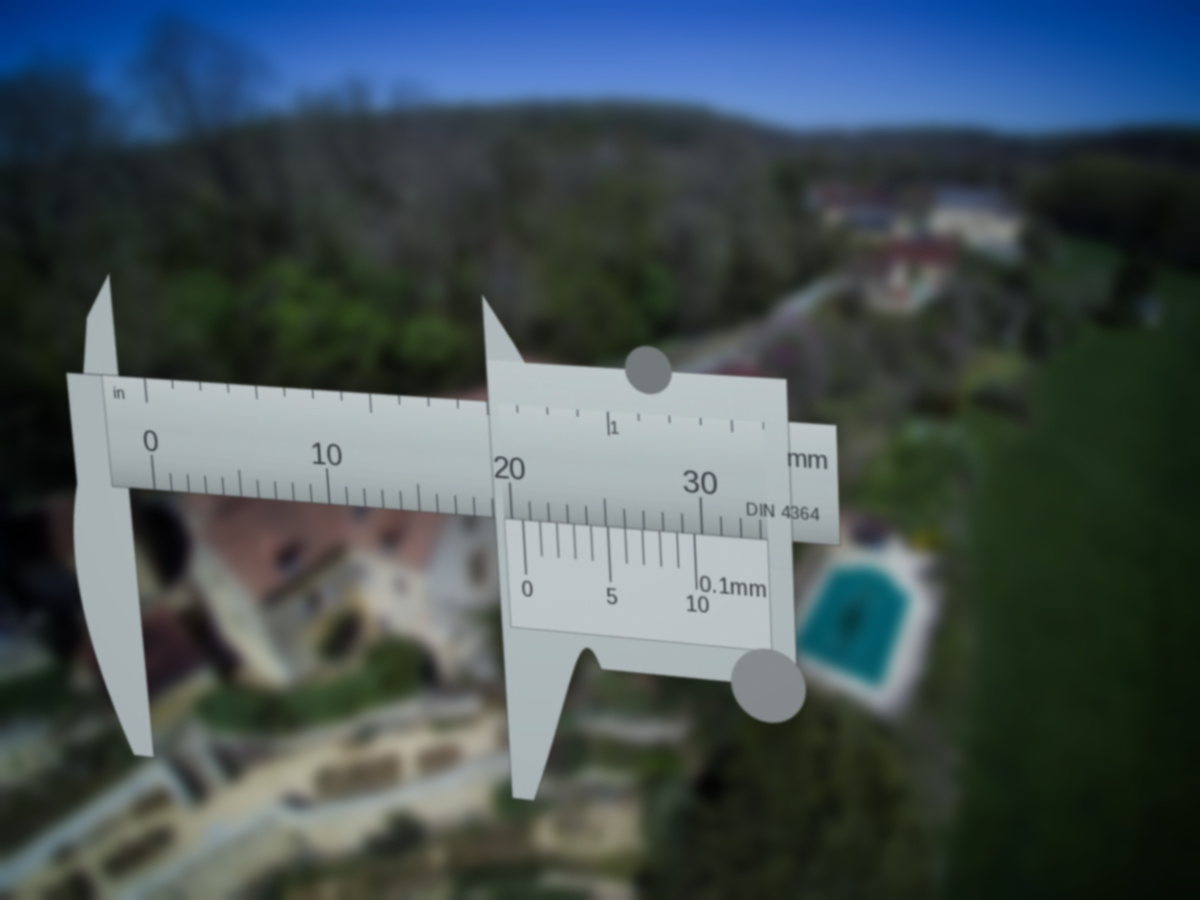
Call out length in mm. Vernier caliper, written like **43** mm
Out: **20.6** mm
